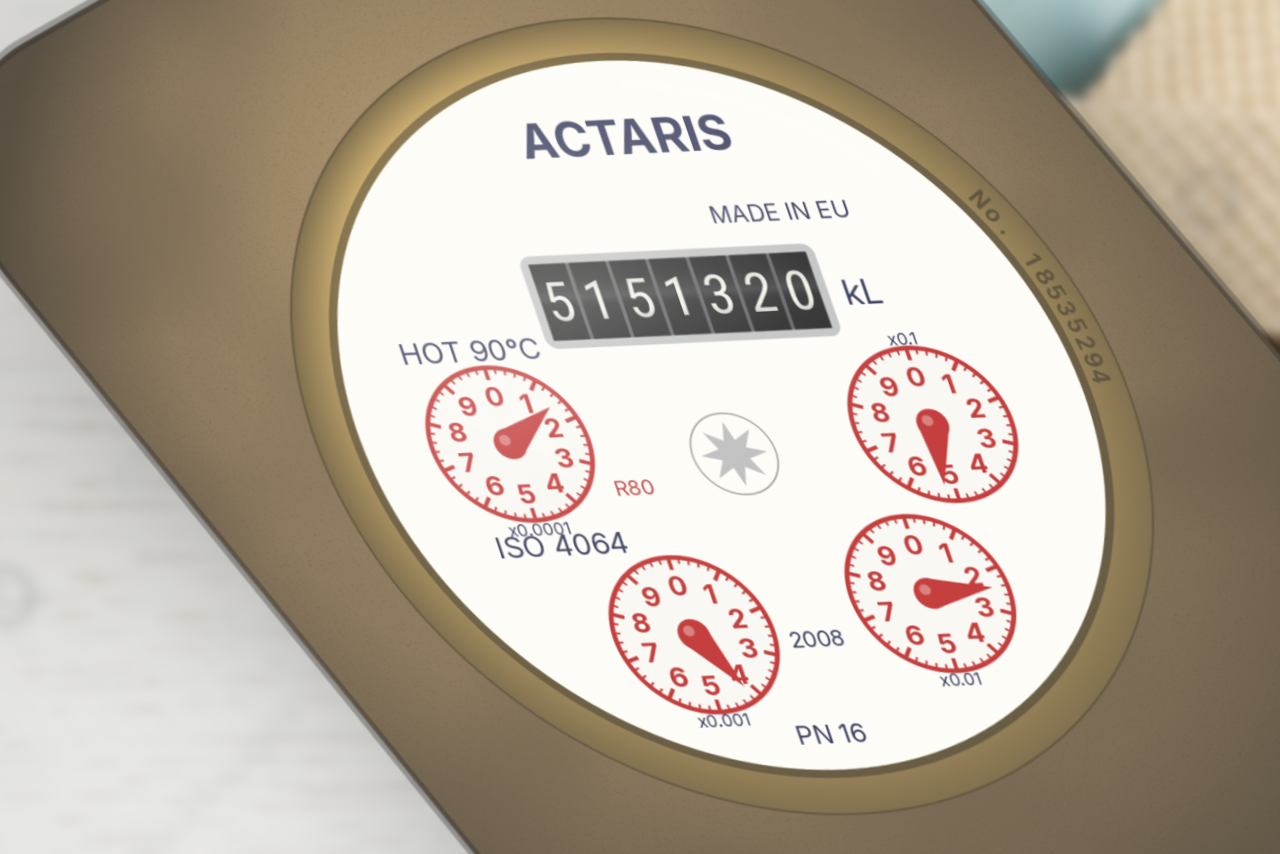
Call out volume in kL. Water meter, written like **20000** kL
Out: **5151320.5241** kL
